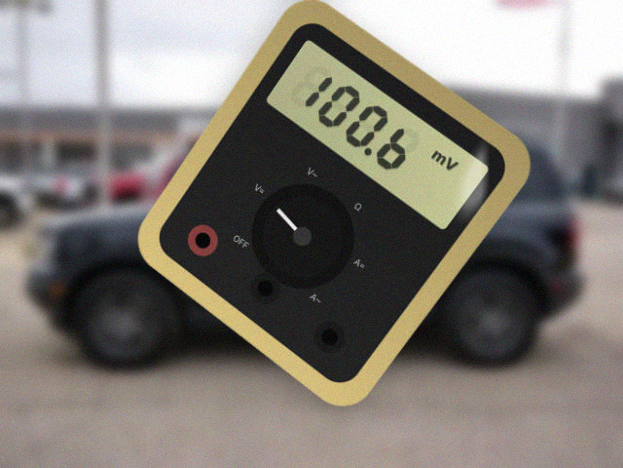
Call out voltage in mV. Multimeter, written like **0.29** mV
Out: **100.6** mV
